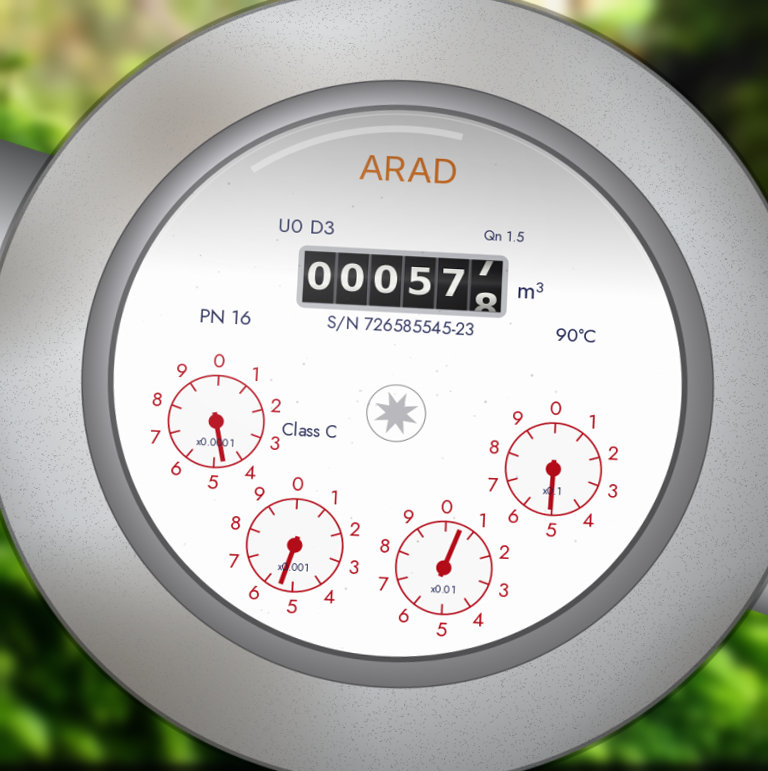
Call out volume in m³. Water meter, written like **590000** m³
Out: **577.5054** m³
